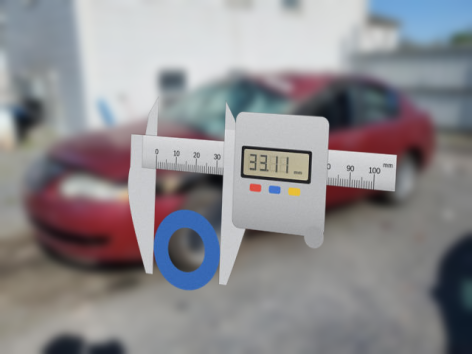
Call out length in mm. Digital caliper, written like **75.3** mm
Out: **33.11** mm
